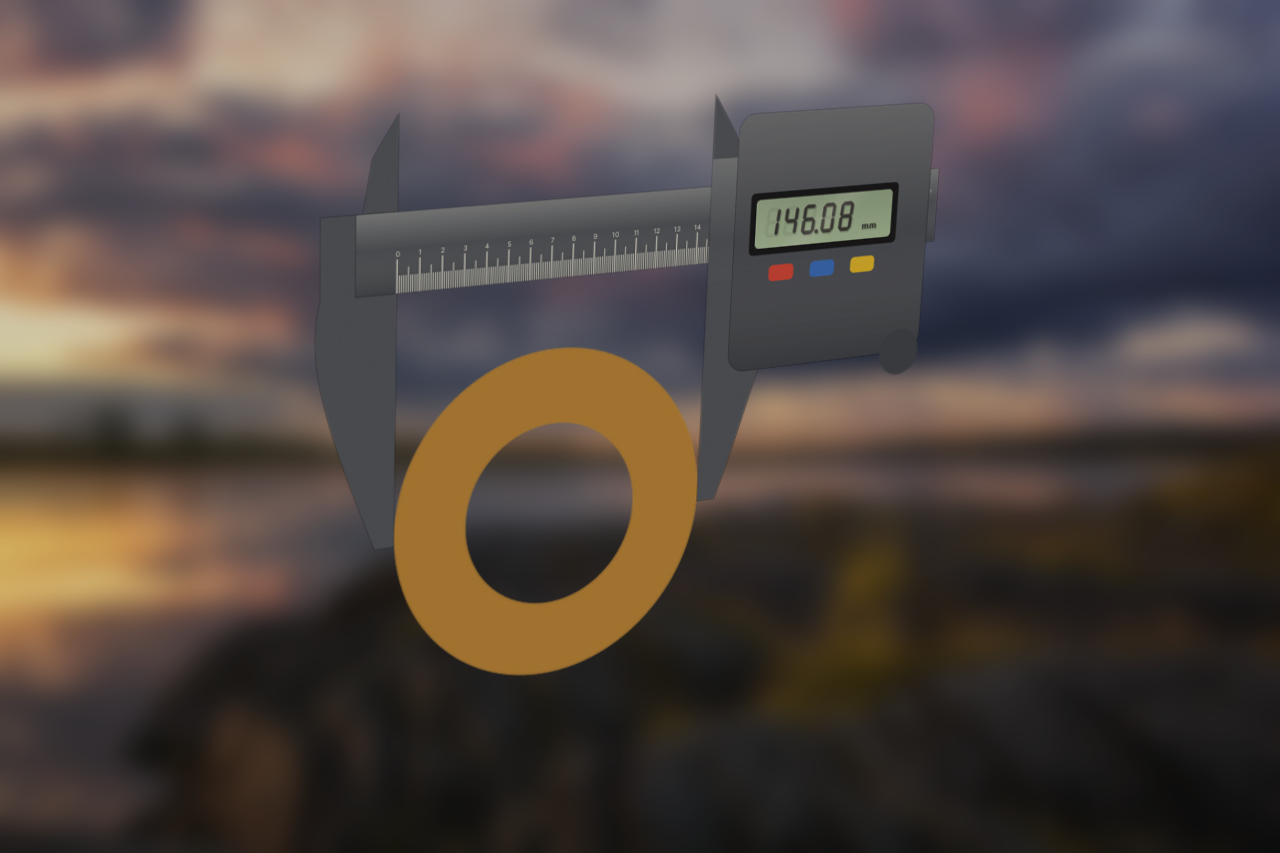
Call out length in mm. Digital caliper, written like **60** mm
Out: **146.08** mm
